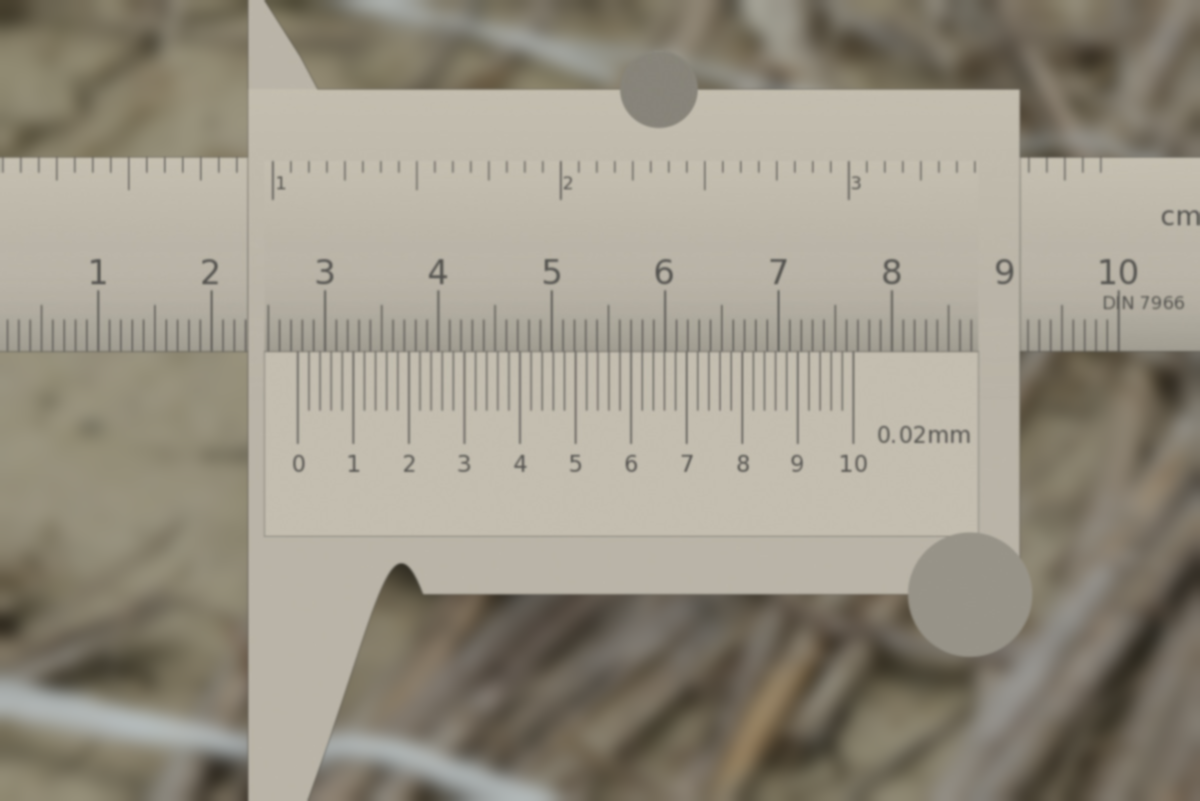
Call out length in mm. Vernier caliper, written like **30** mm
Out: **27.6** mm
